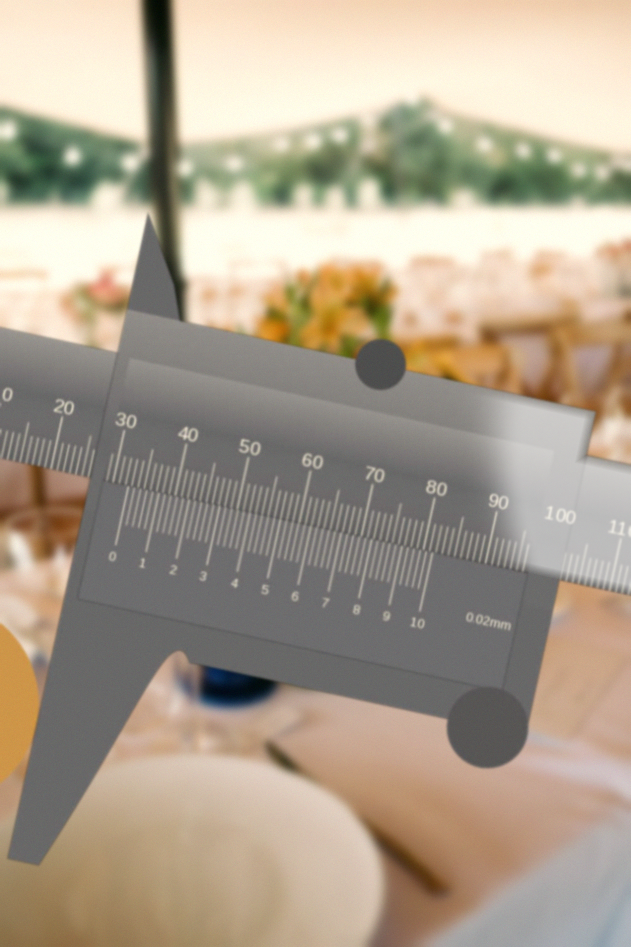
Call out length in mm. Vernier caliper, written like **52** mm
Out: **32.5** mm
